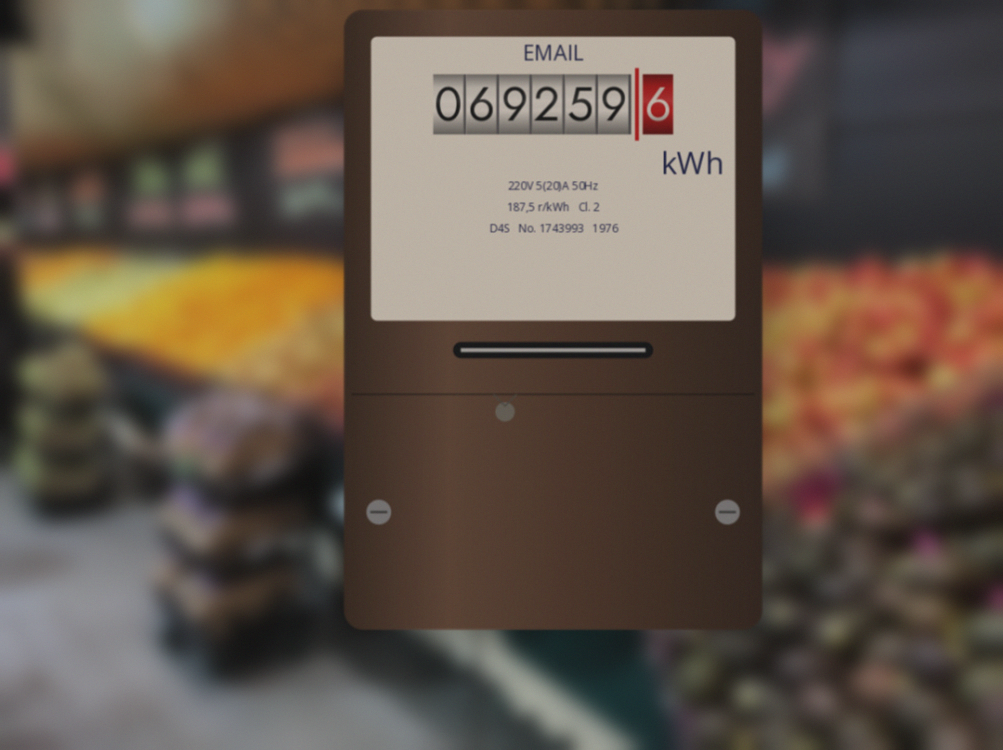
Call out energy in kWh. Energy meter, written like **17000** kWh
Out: **69259.6** kWh
